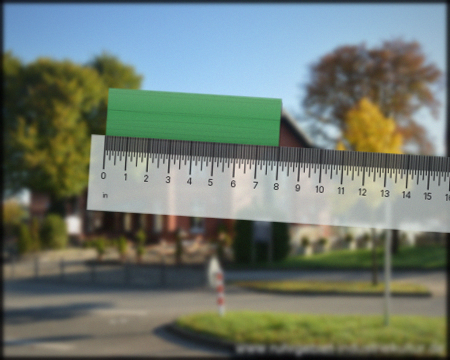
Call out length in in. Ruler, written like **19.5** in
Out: **8** in
